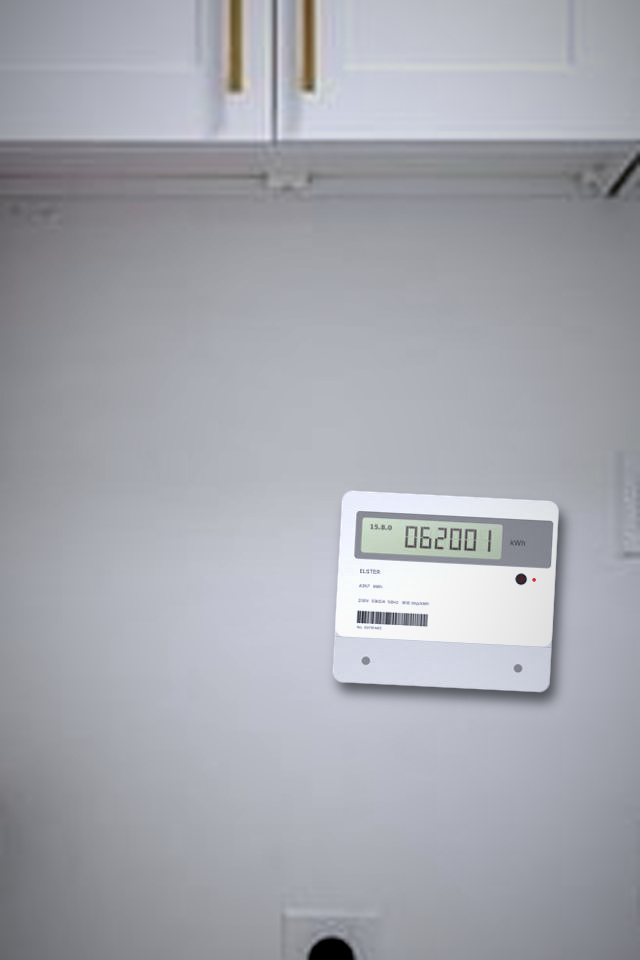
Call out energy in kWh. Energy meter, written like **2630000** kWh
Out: **62001** kWh
